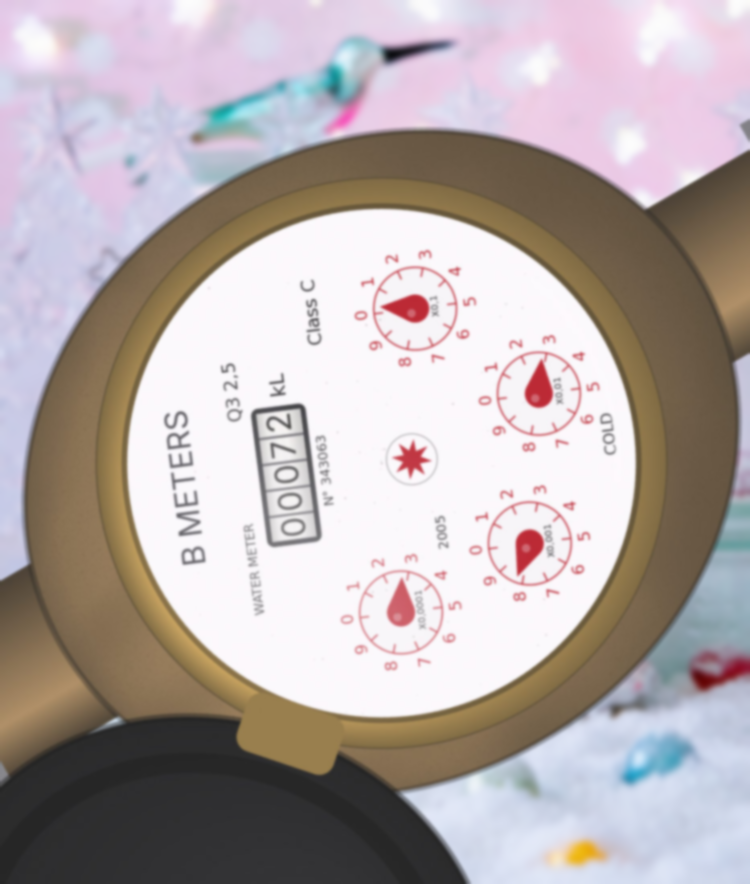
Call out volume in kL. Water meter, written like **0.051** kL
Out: **72.0282** kL
